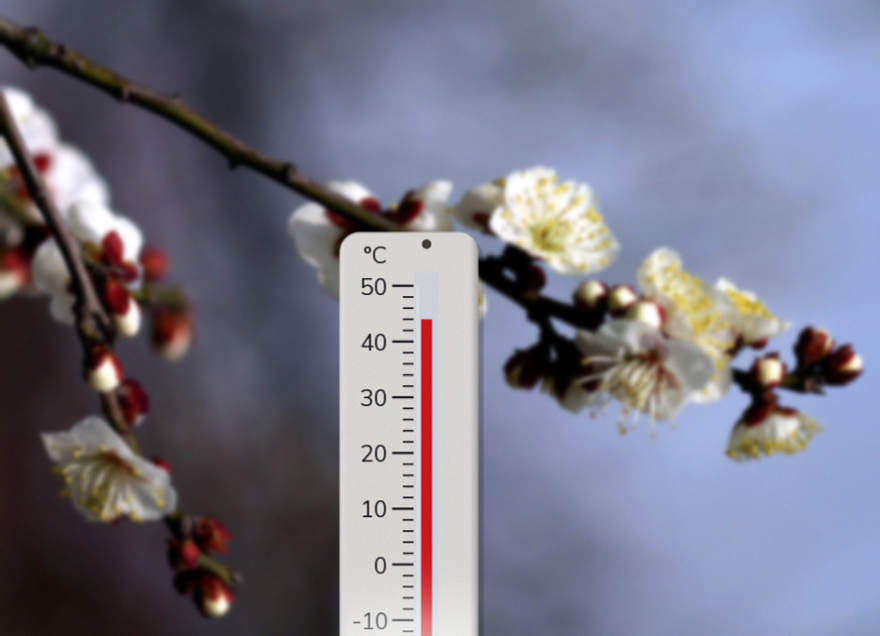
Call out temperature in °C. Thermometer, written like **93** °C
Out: **44** °C
